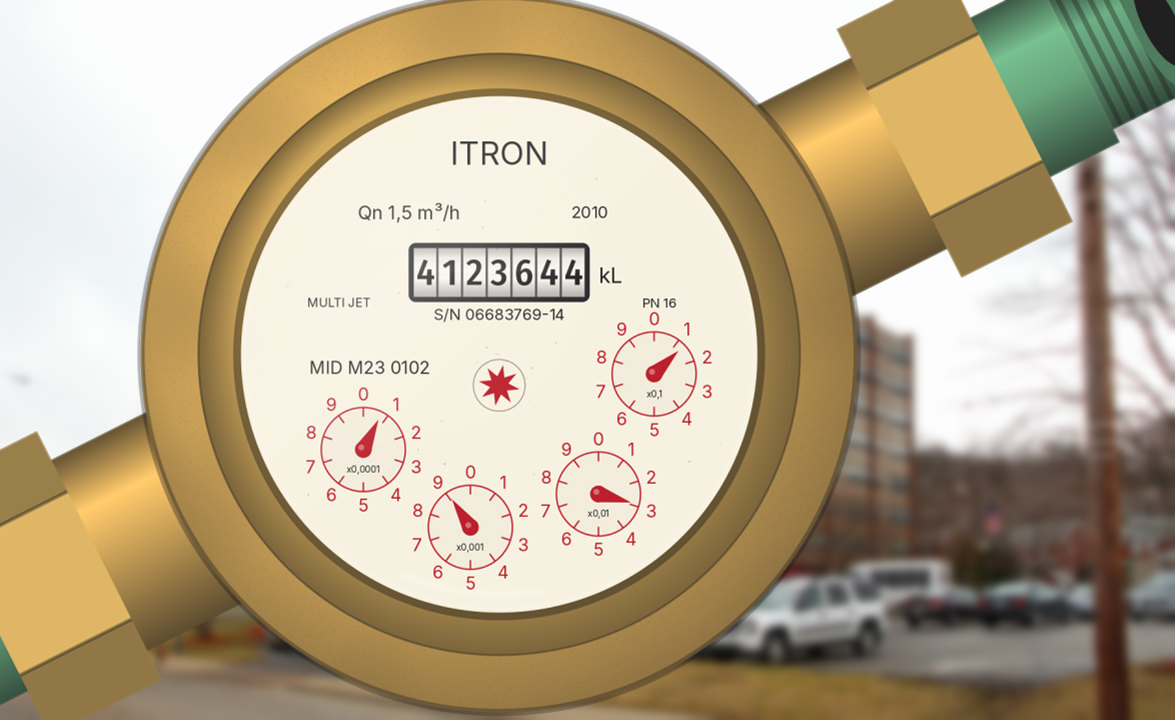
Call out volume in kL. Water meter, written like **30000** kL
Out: **4123644.1290** kL
